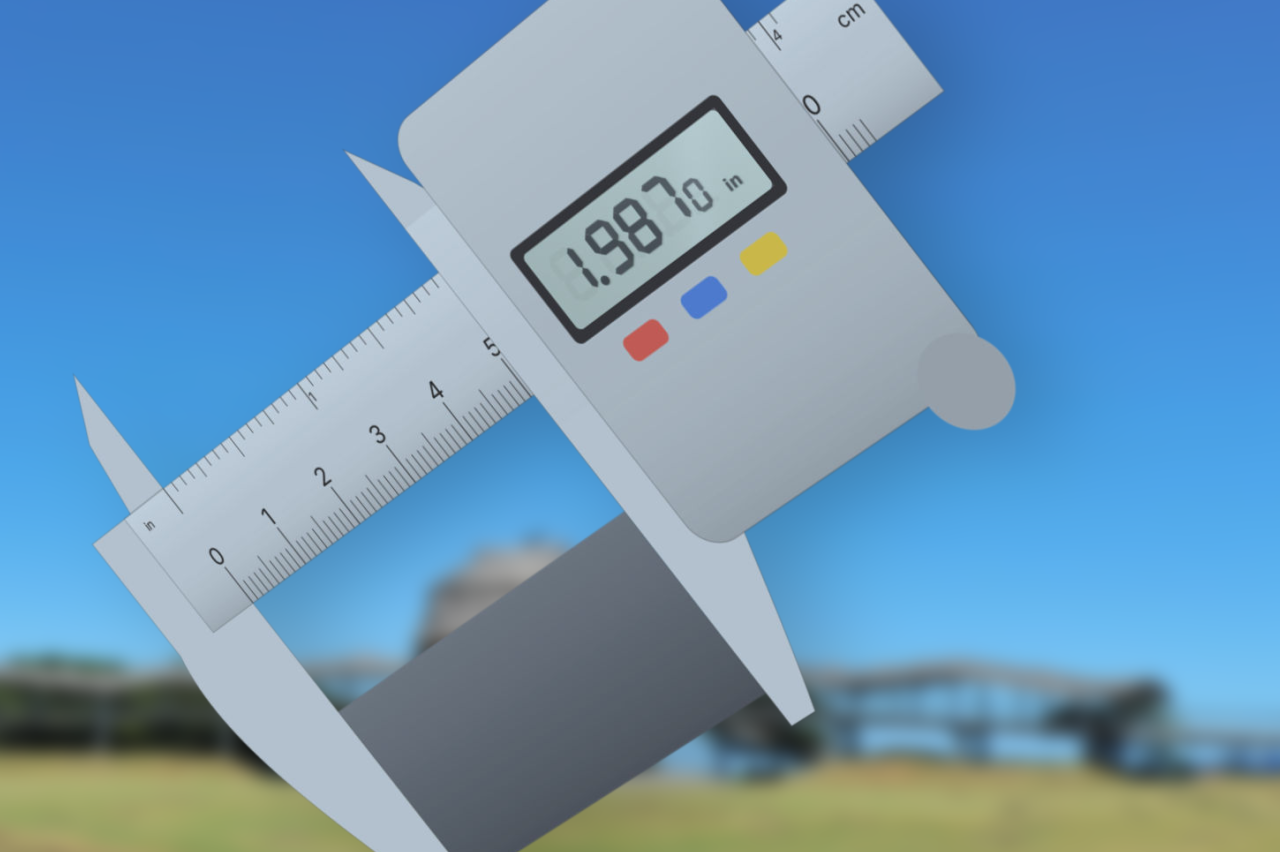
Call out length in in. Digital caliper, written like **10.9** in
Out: **1.9870** in
